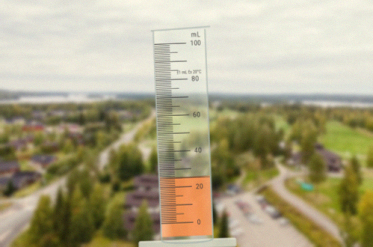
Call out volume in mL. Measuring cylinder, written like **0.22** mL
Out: **25** mL
